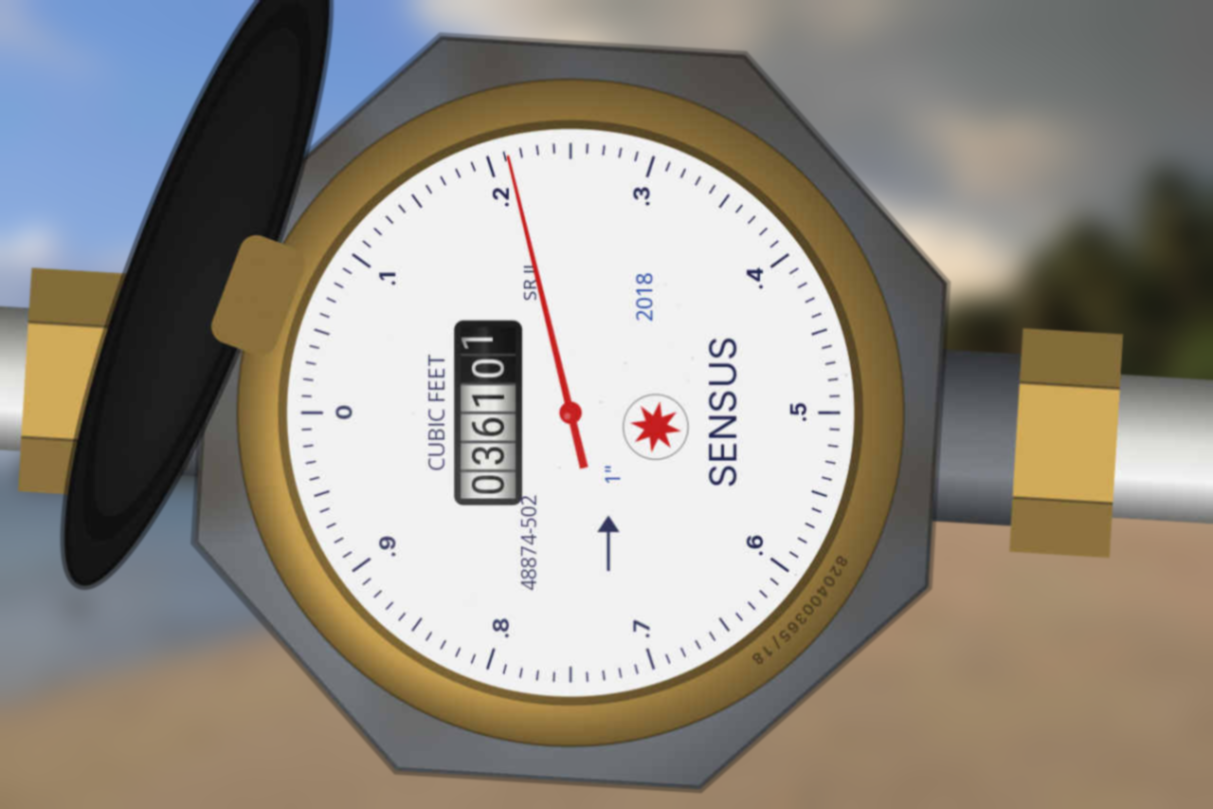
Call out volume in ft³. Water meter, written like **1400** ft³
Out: **36101.21** ft³
